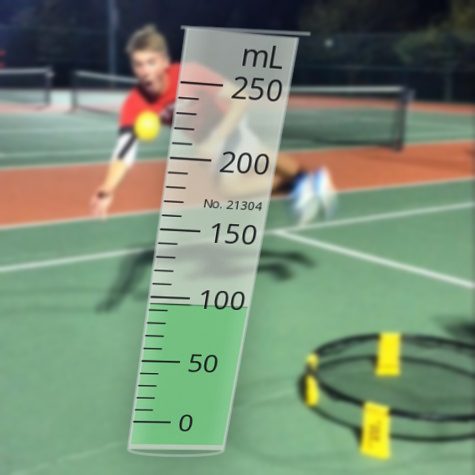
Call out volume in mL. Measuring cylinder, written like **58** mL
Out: **95** mL
